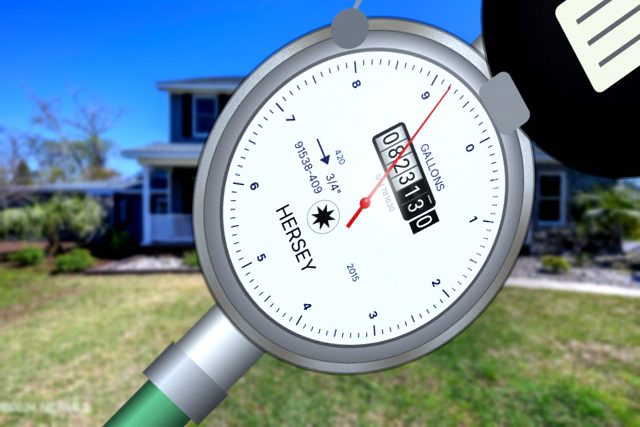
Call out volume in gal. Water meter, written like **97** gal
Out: **823129.2** gal
